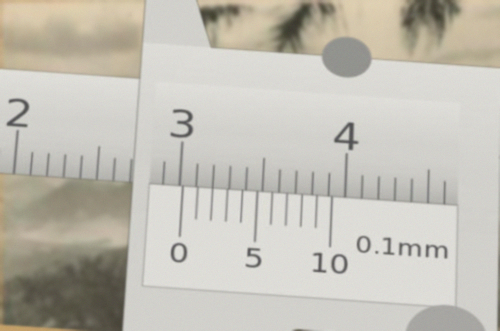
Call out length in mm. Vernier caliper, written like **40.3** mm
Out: **30.2** mm
